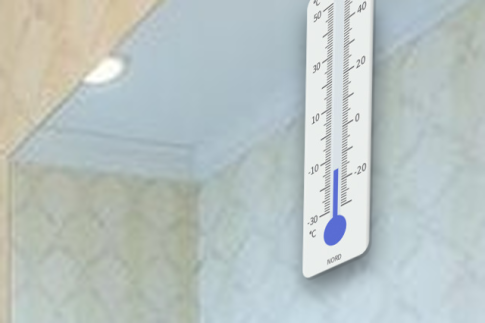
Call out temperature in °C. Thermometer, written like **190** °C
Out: **-15** °C
